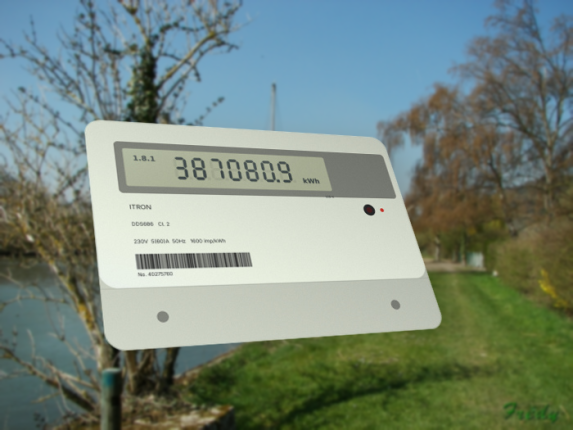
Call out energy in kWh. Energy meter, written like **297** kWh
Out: **387080.9** kWh
